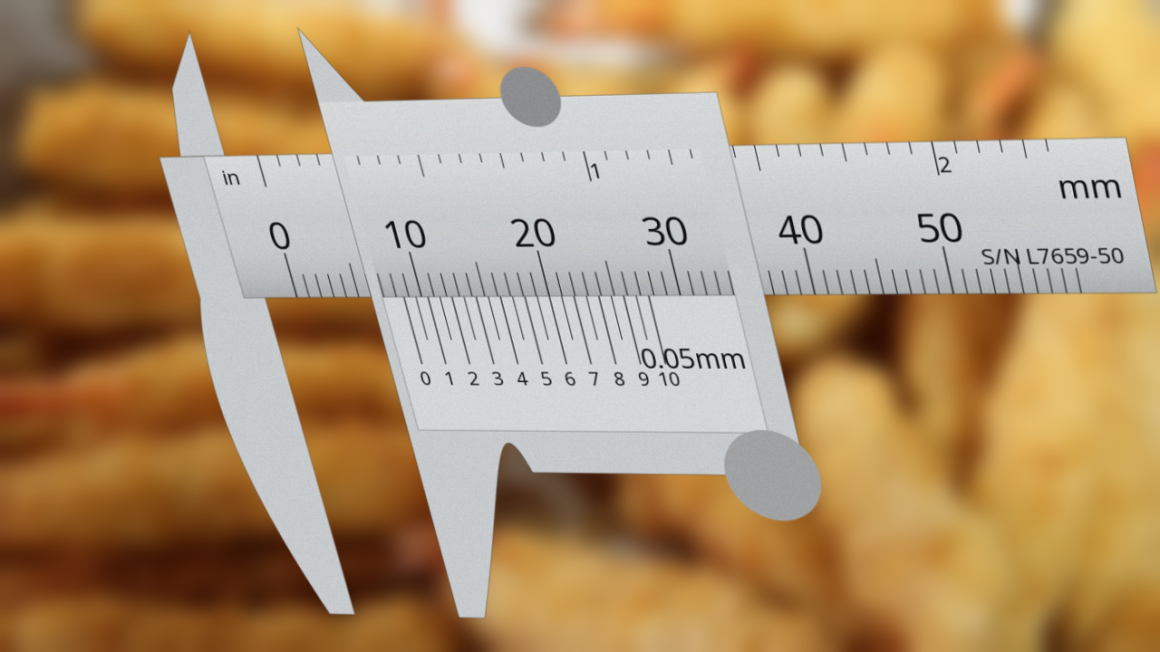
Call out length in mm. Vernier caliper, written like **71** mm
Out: **8.6** mm
